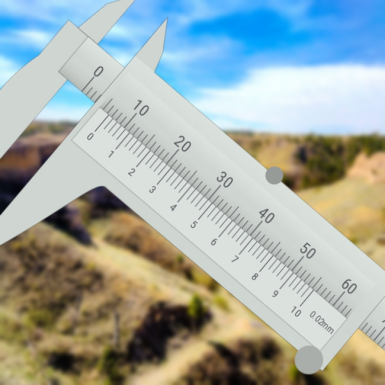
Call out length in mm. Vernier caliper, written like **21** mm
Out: **6.4** mm
